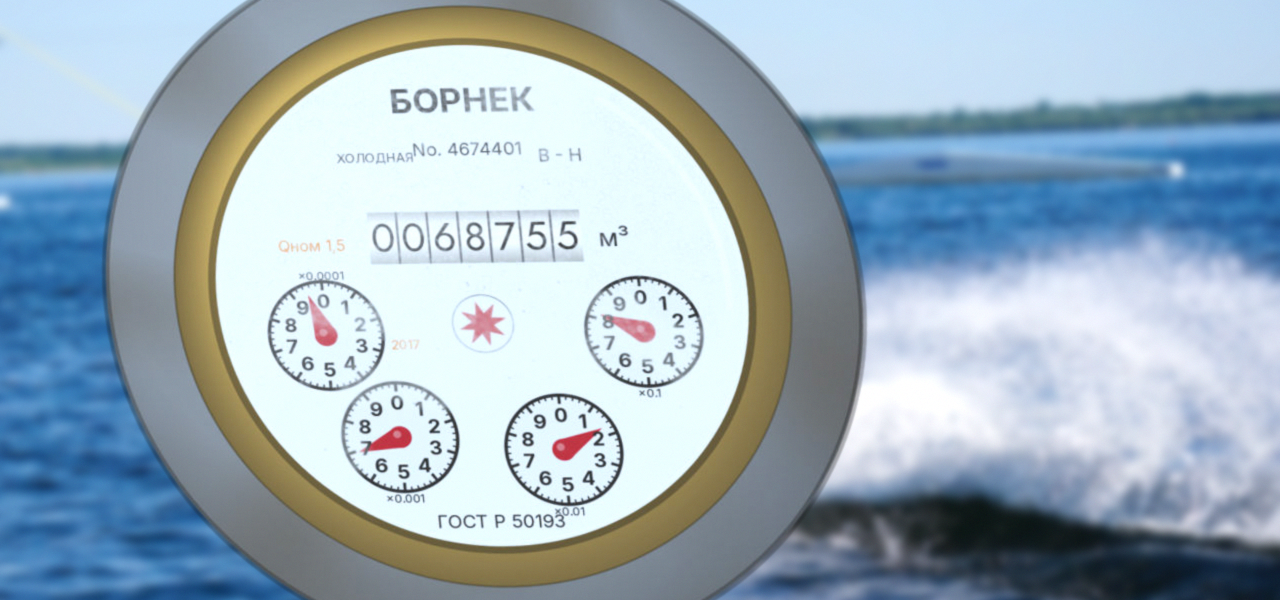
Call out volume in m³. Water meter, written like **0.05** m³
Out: **68755.8169** m³
